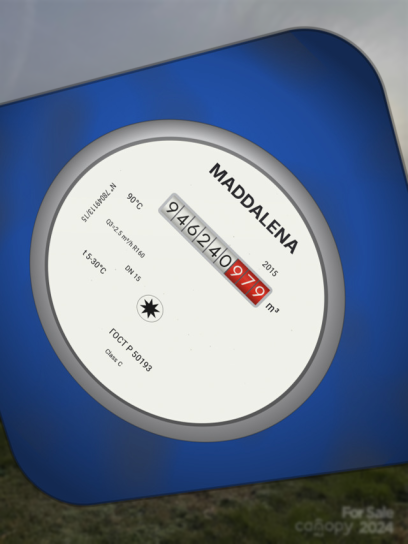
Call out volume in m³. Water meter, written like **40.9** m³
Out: **946240.979** m³
